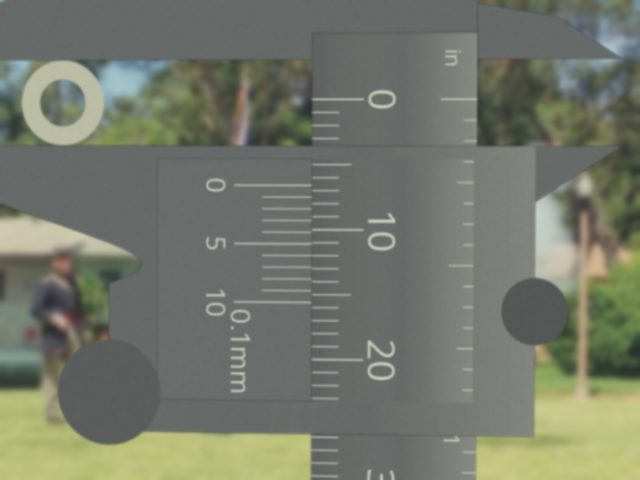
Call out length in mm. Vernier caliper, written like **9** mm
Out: **6.6** mm
